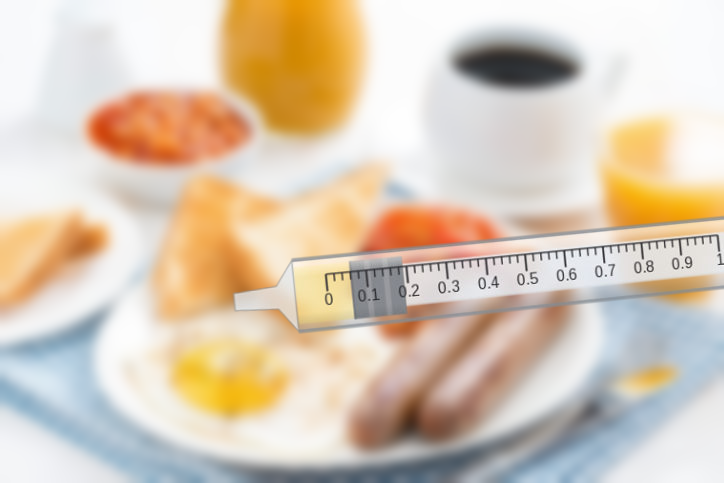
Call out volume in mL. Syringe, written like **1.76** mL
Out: **0.06** mL
